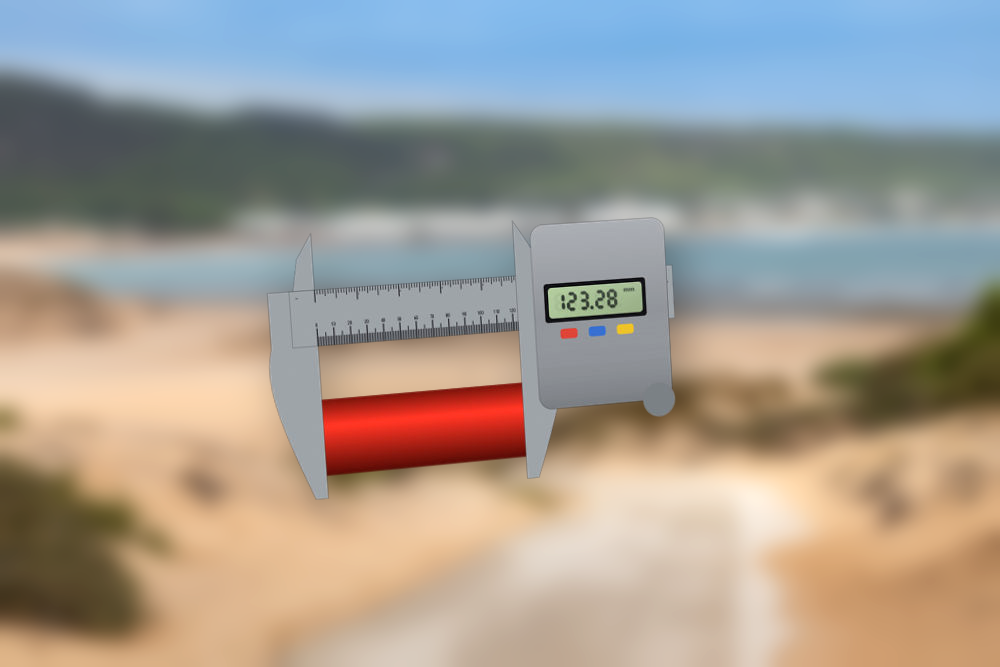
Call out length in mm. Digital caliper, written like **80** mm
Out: **123.28** mm
